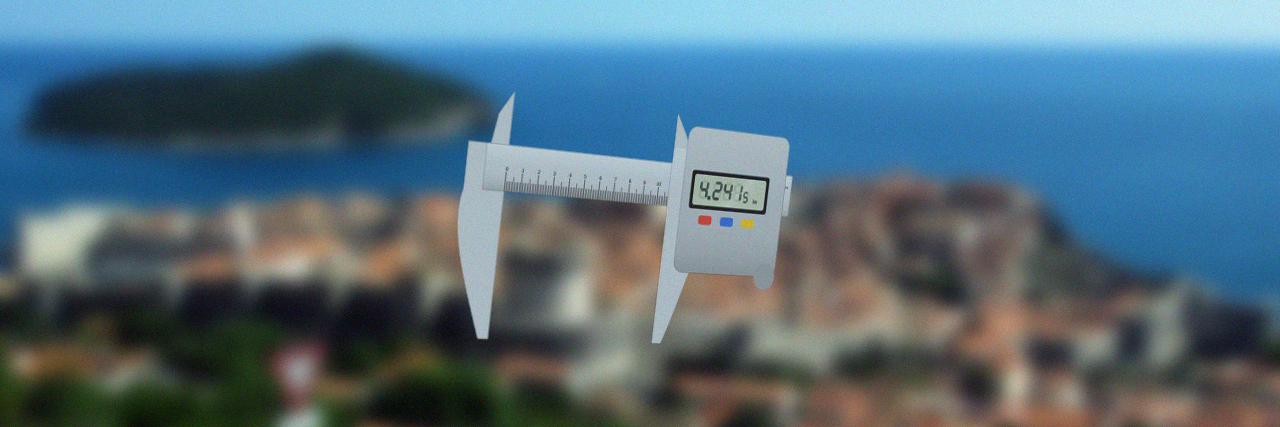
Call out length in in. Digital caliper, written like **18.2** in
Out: **4.2415** in
